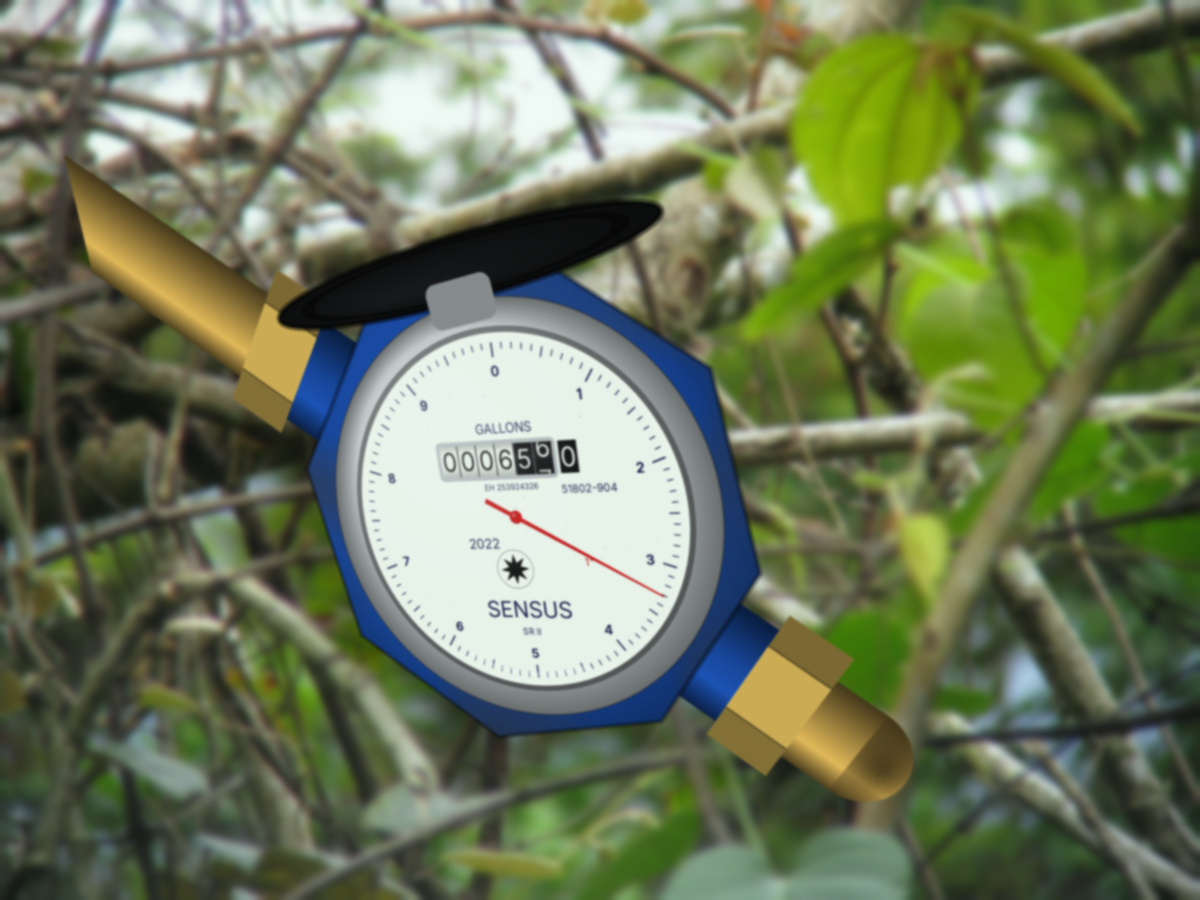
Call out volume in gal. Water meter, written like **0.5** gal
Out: **6563.3** gal
